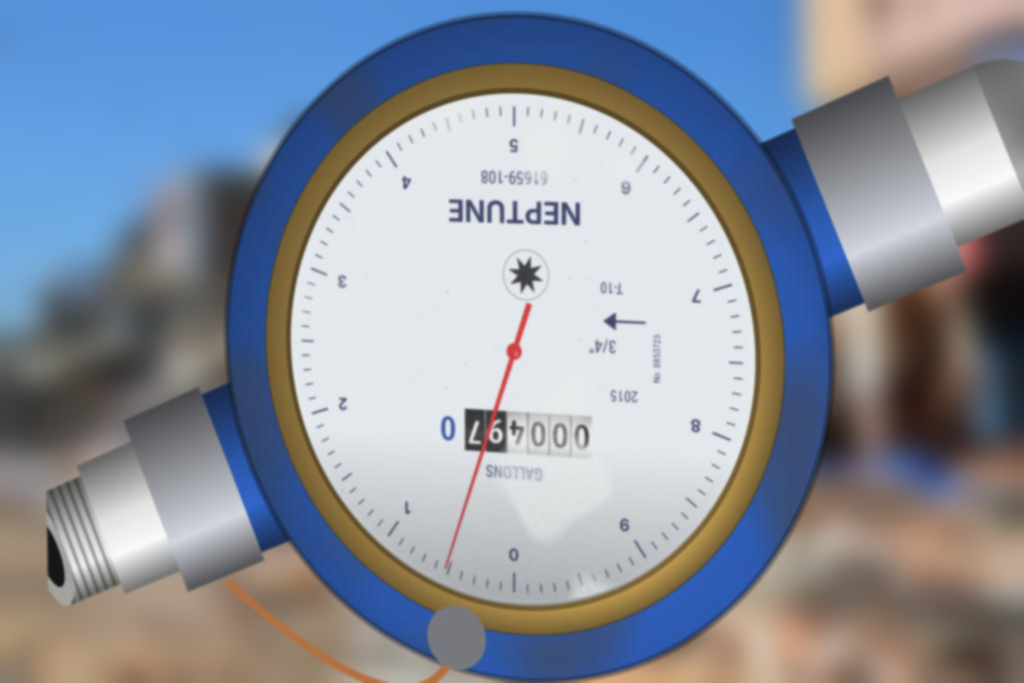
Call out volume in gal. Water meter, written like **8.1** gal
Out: **4970.5** gal
